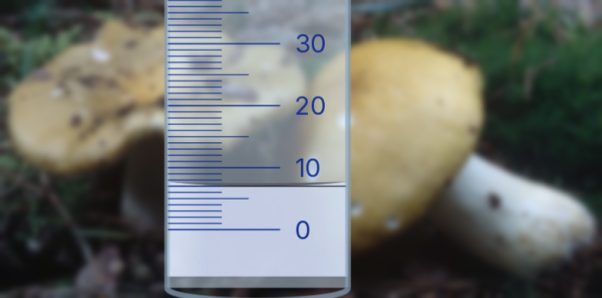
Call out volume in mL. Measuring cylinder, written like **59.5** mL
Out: **7** mL
